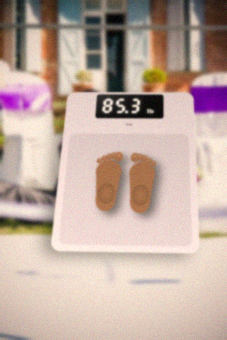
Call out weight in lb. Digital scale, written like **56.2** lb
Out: **85.3** lb
